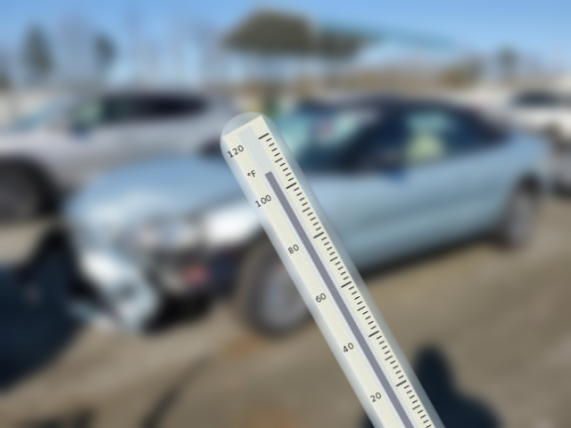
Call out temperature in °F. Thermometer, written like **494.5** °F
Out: **108** °F
